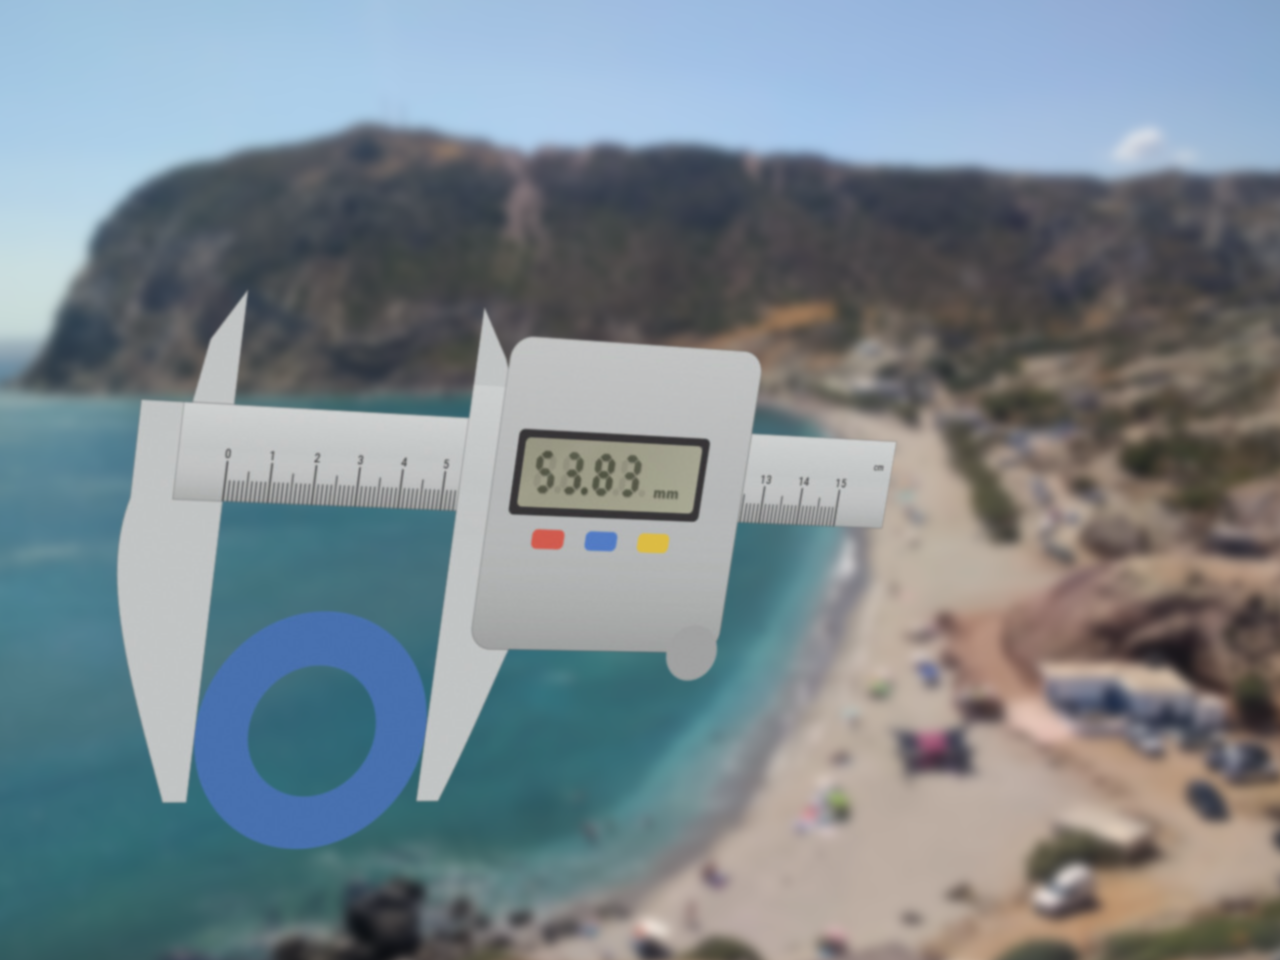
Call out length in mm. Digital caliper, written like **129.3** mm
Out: **53.83** mm
